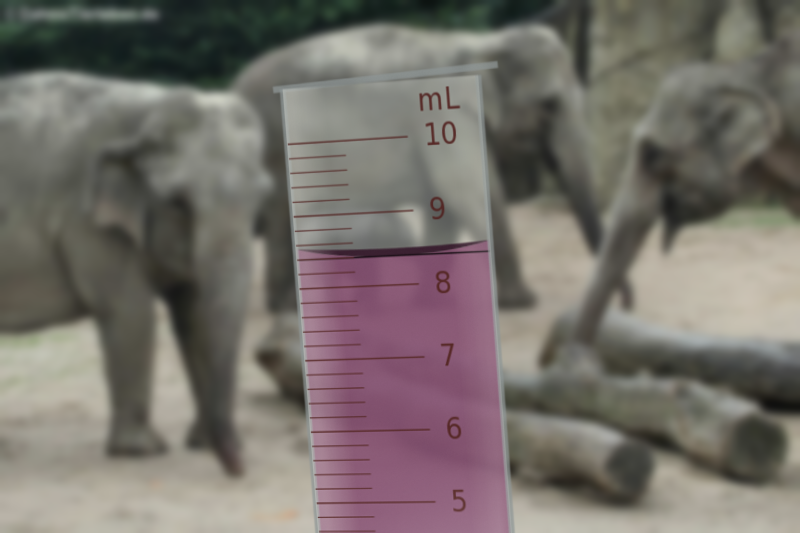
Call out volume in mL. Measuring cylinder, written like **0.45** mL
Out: **8.4** mL
